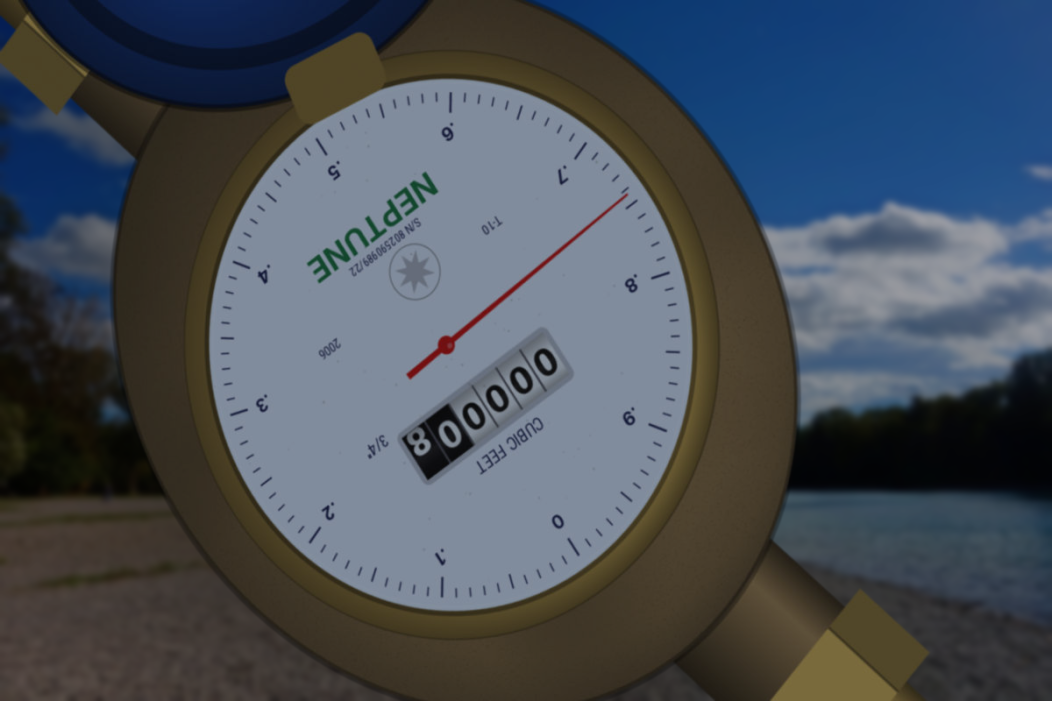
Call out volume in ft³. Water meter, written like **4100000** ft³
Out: **7.74** ft³
